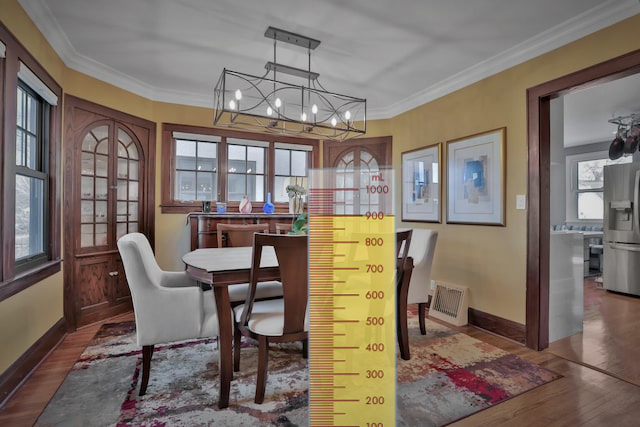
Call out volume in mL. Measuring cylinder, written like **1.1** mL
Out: **900** mL
